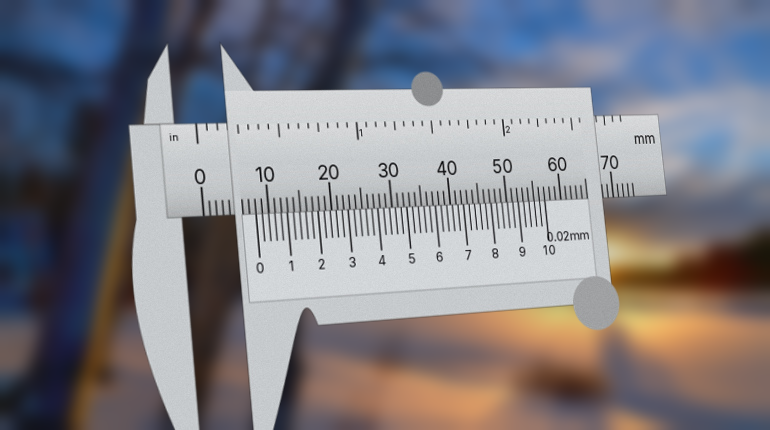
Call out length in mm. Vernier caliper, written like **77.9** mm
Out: **8.0** mm
